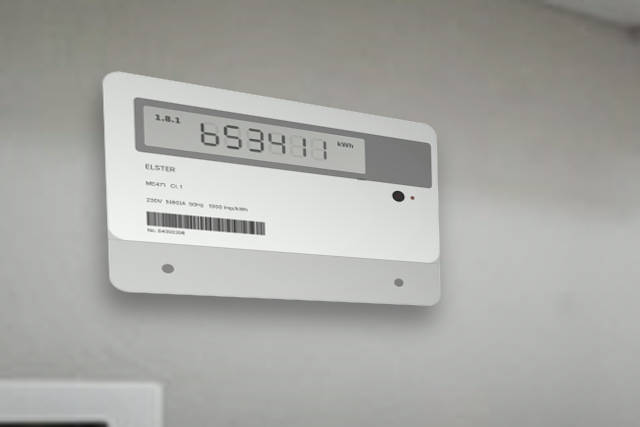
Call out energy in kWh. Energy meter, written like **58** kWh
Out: **653411** kWh
